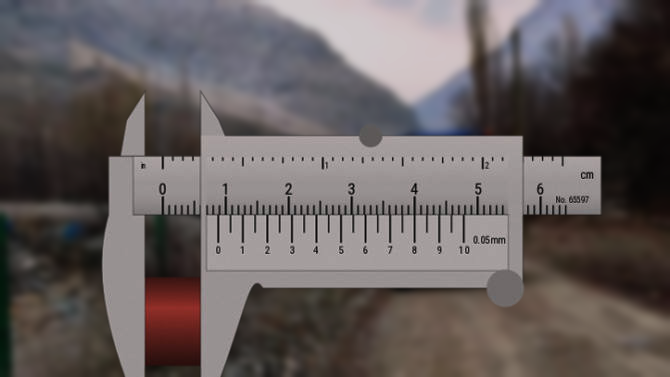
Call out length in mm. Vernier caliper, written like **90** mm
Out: **8.8** mm
